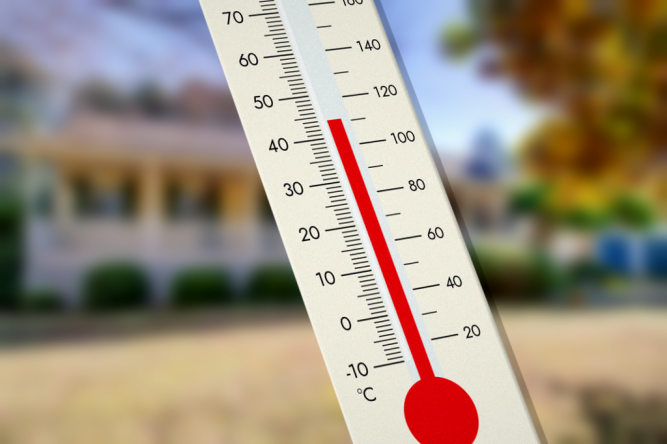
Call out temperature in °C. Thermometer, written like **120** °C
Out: **44** °C
